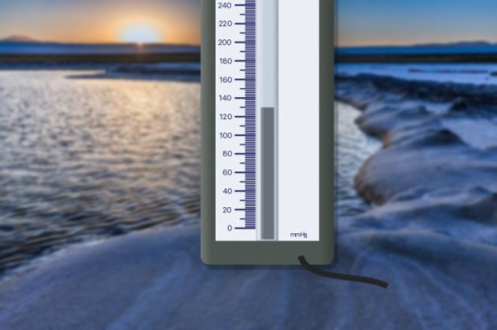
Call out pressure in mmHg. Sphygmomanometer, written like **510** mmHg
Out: **130** mmHg
